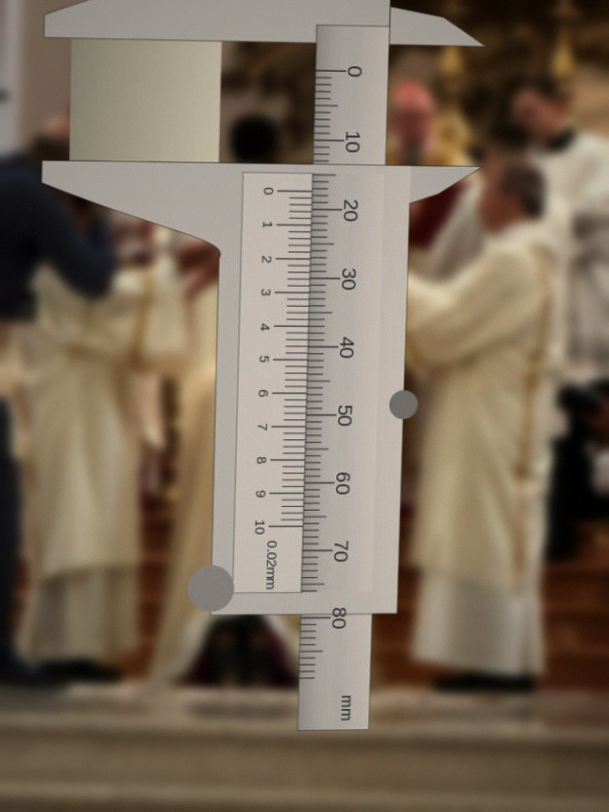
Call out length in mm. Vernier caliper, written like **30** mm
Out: **17.4** mm
